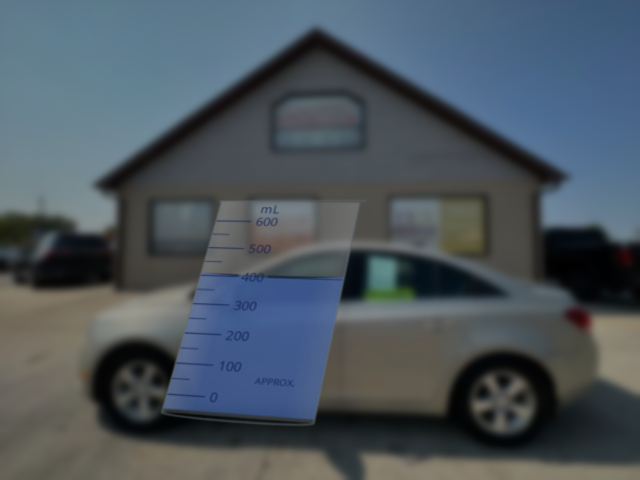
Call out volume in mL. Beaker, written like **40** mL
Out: **400** mL
